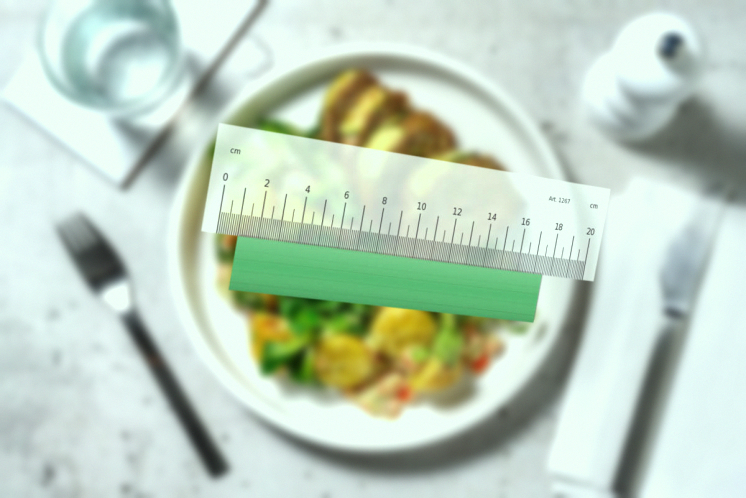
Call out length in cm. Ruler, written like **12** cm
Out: **16.5** cm
